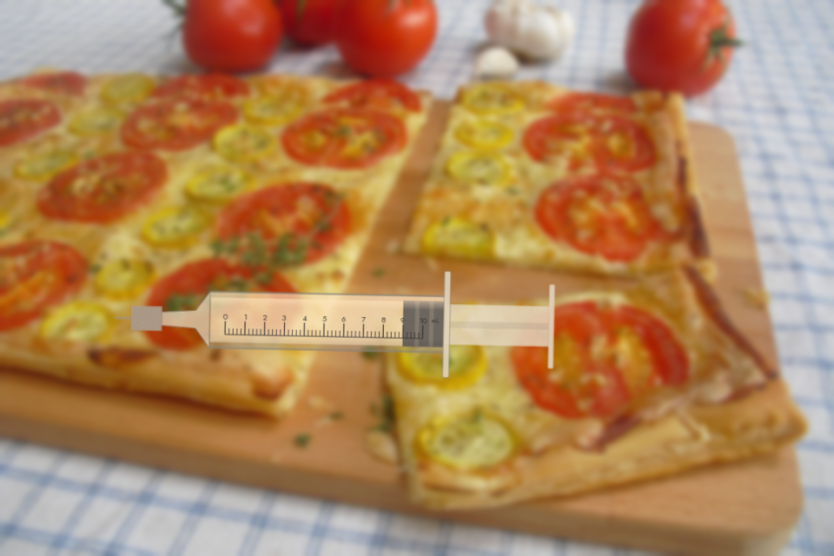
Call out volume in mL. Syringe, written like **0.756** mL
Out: **9** mL
